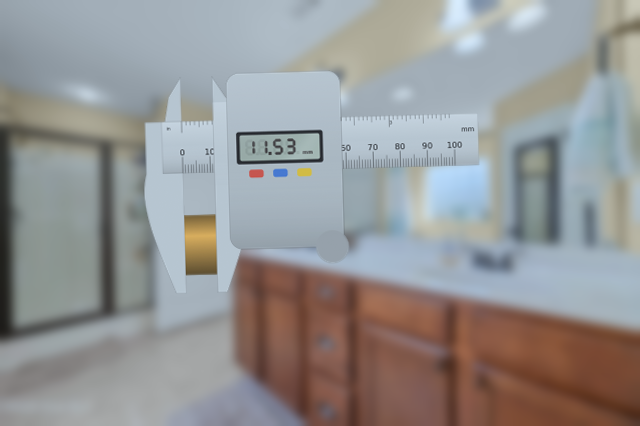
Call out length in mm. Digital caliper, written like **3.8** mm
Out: **11.53** mm
